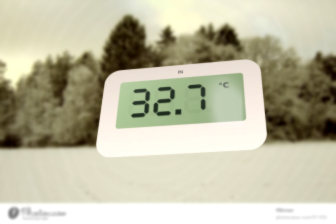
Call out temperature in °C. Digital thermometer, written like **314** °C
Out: **32.7** °C
